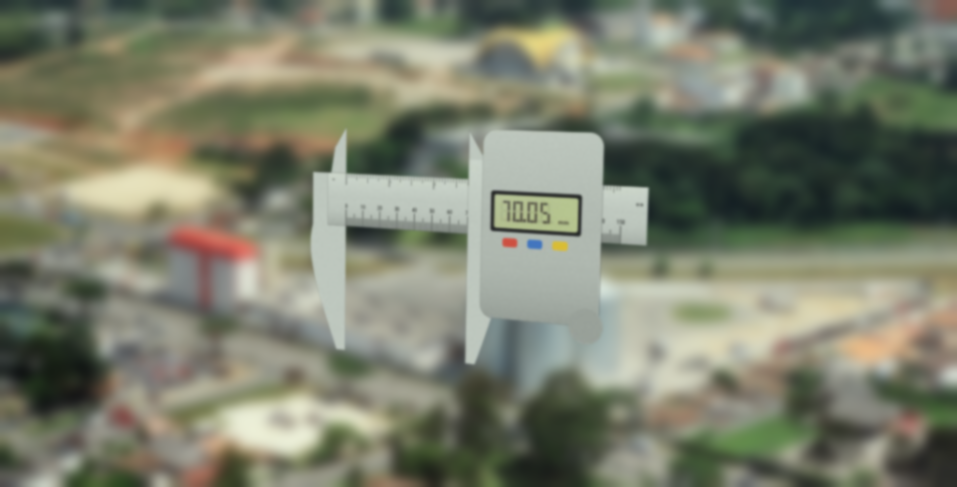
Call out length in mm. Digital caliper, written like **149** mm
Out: **70.05** mm
